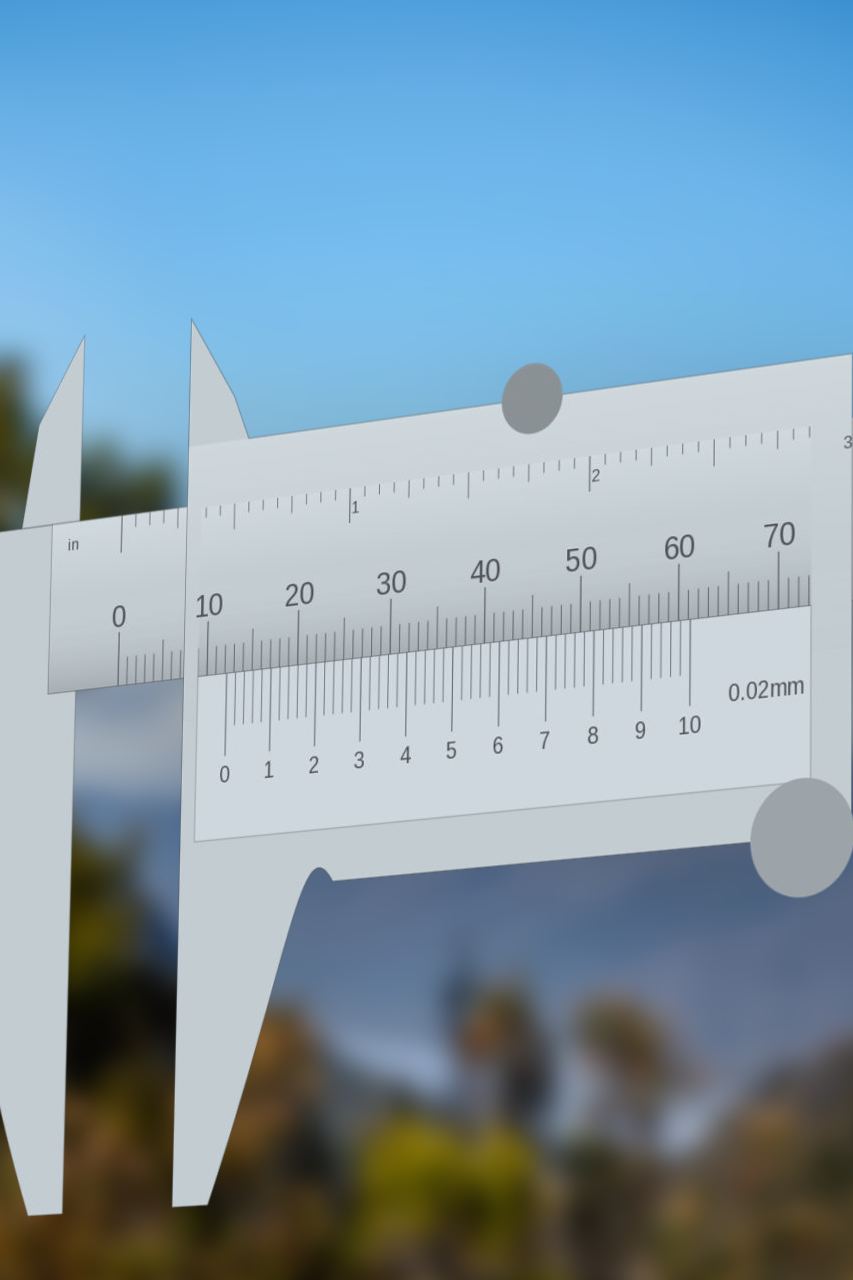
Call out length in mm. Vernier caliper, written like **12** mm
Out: **12.2** mm
